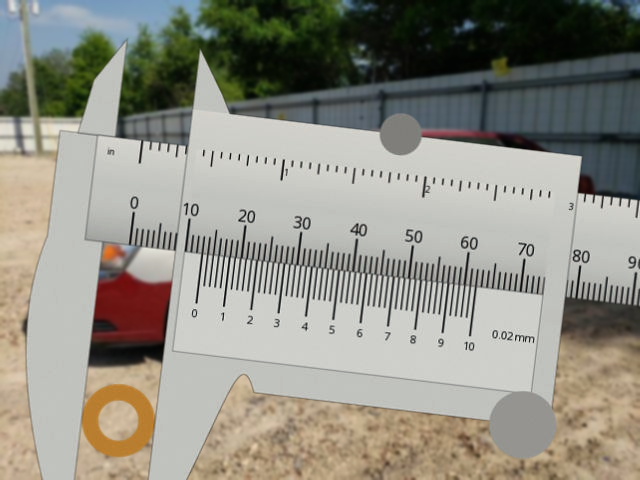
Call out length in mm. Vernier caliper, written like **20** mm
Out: **13.0** mm
